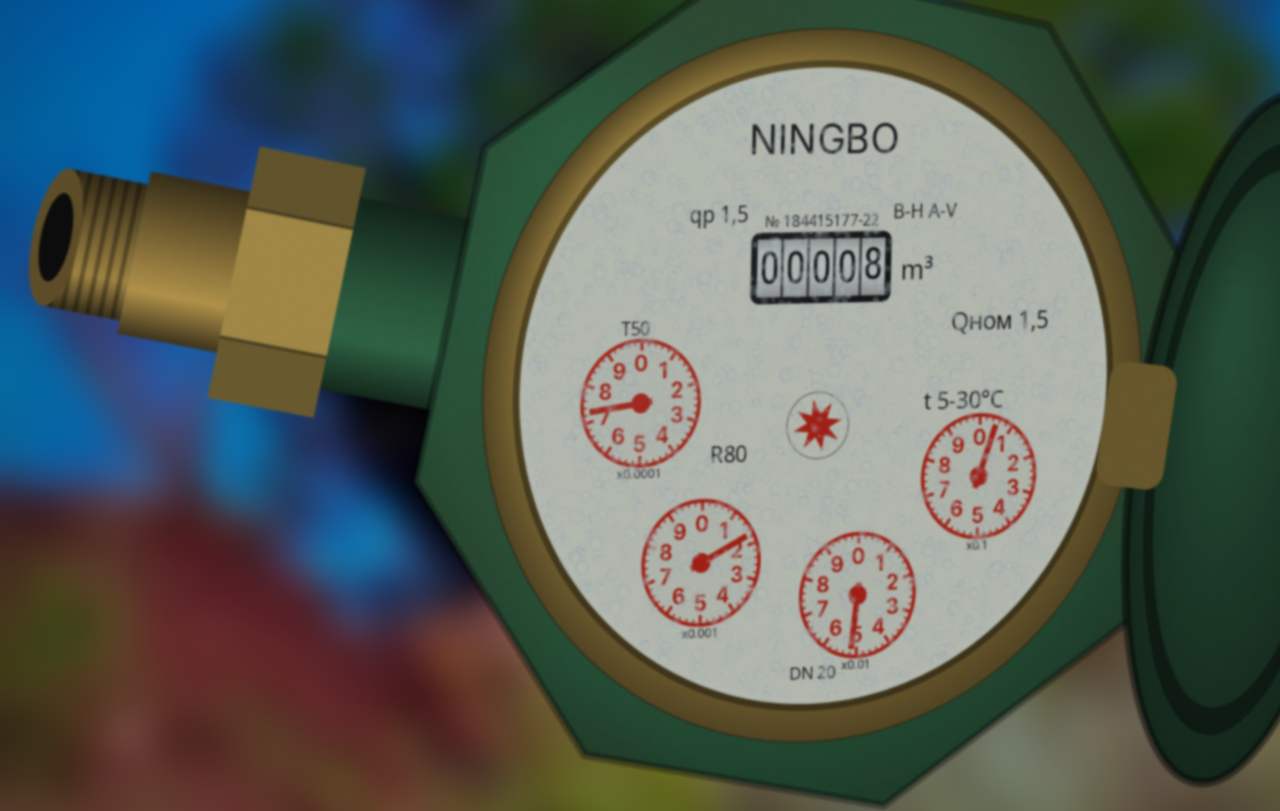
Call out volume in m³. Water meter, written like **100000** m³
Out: **8.0517** m³
